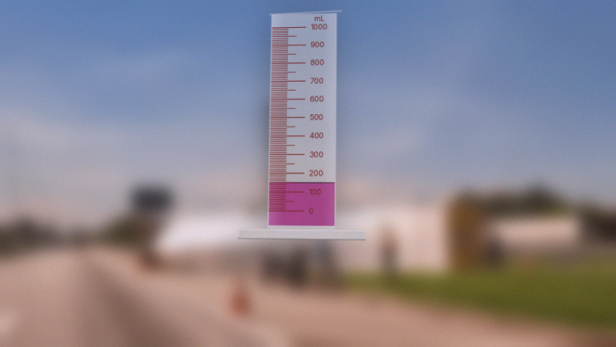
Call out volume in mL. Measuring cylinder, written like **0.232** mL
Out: **150** mL
